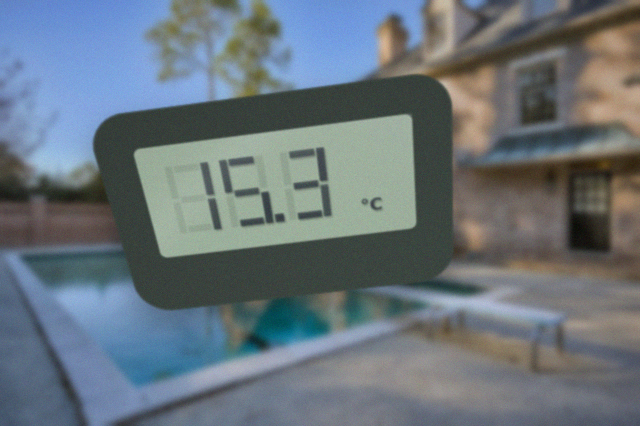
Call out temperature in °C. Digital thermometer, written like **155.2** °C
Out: **15.3** °C
